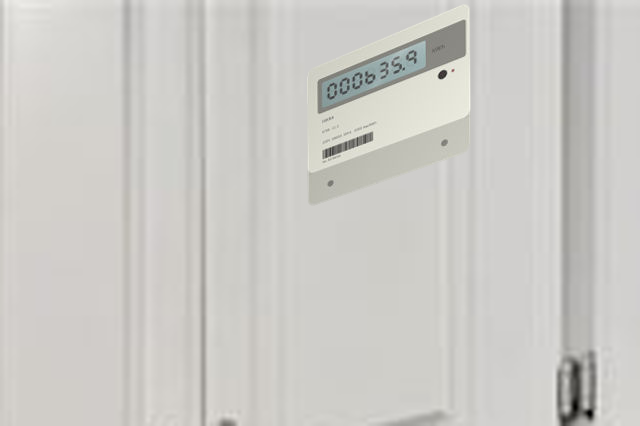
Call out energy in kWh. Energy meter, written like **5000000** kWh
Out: **635.9** kWh
